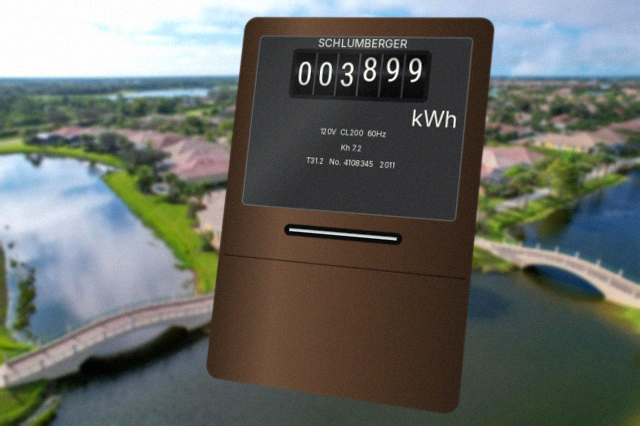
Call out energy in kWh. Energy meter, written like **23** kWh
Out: **3899** kWh
